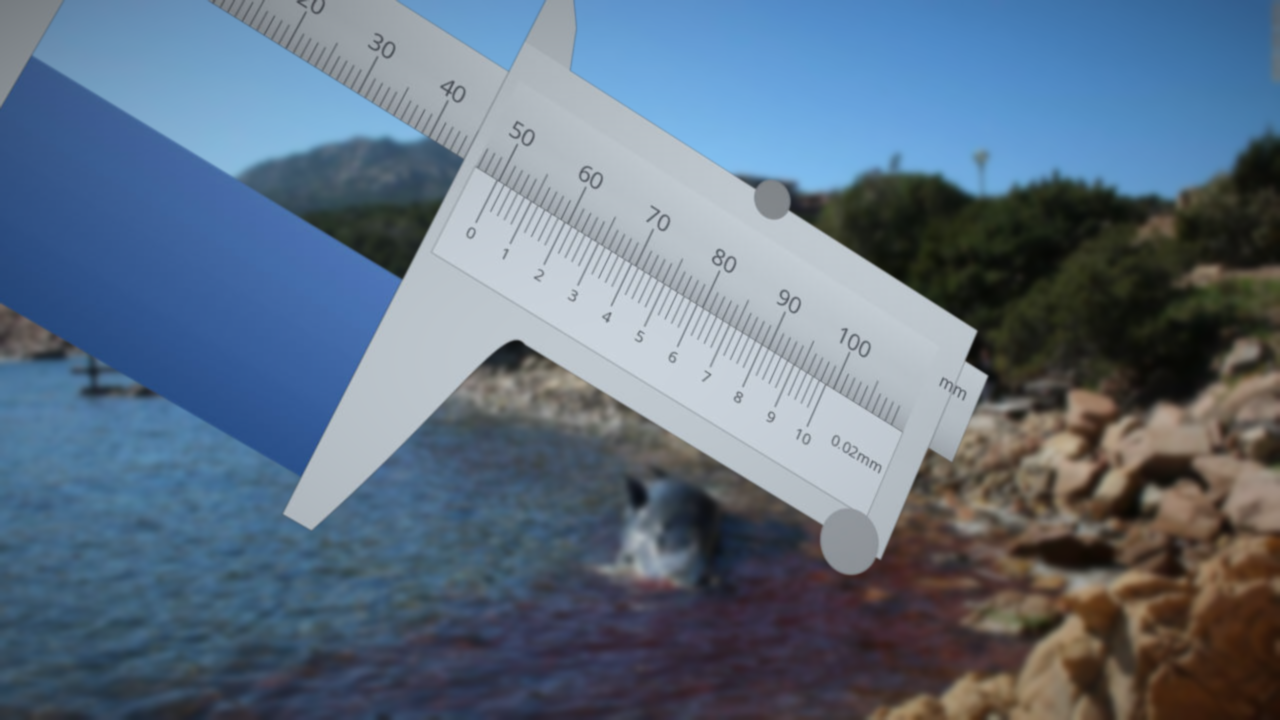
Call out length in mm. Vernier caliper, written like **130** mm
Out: **49.8** mm
